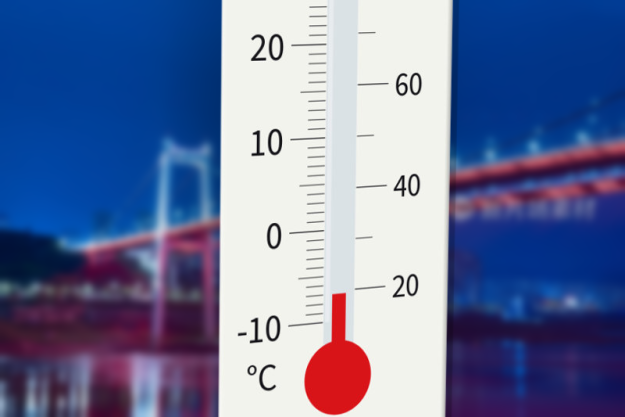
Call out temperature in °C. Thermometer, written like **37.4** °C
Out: **-7** °C
